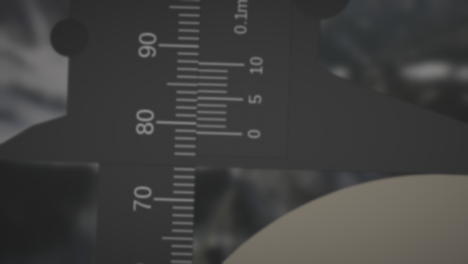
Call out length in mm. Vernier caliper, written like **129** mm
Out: **78.8** mm
